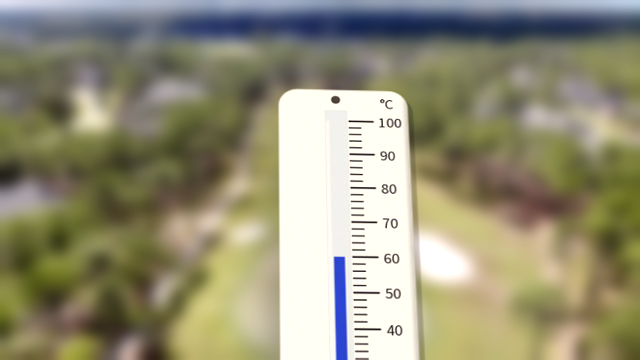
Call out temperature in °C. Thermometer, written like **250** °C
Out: **60** °C
